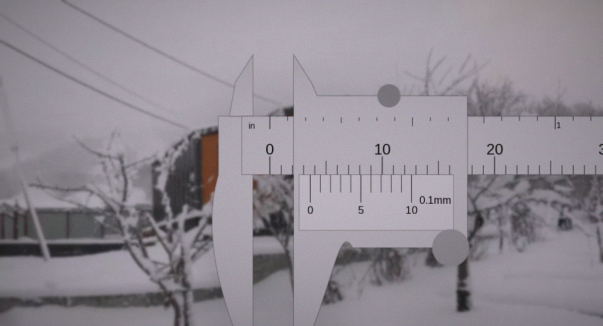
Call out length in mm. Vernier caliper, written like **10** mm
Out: **3.6** mm
